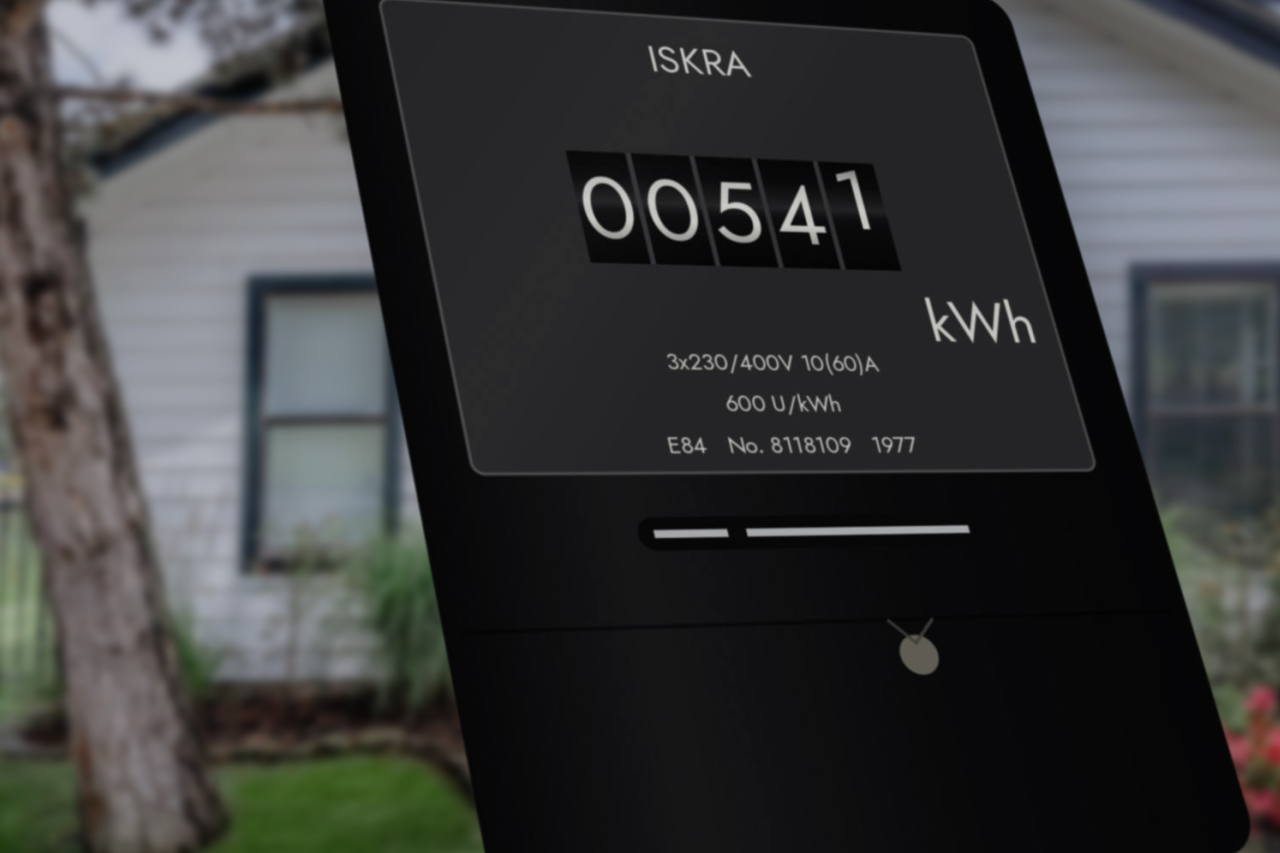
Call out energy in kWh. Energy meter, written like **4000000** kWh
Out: **541** kWh
